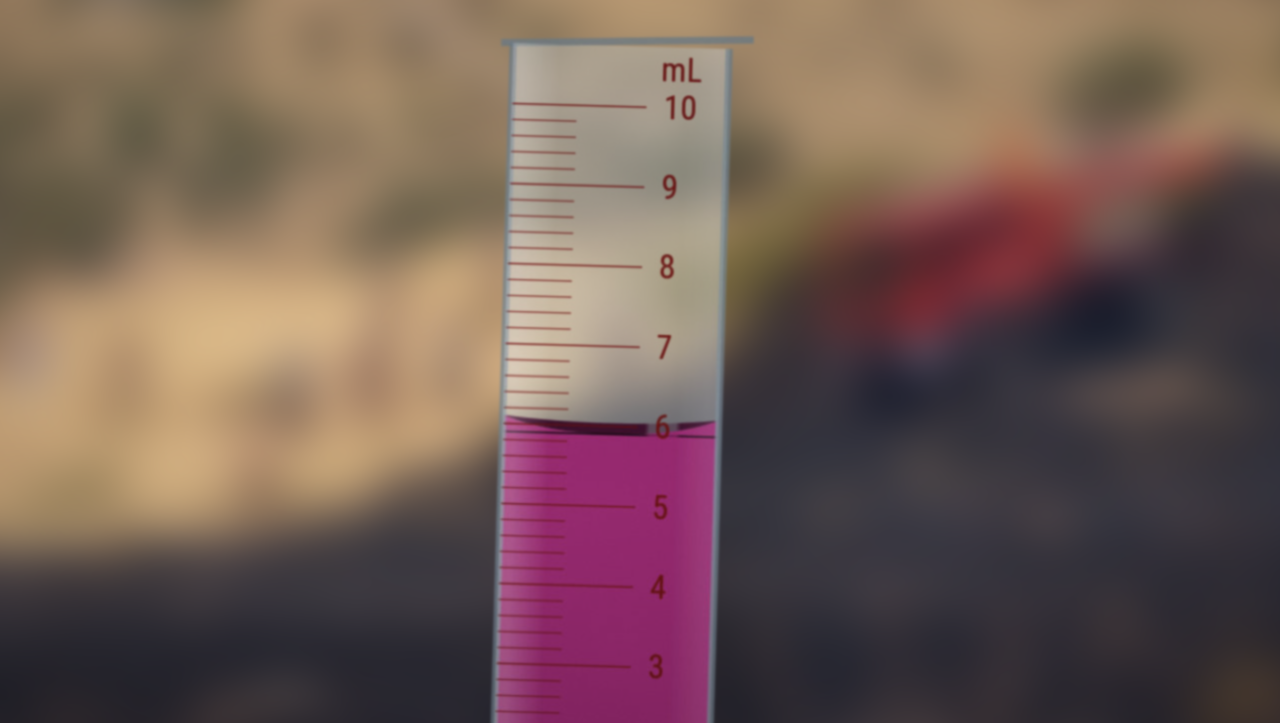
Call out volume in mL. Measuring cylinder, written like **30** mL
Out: **5.9** mL
